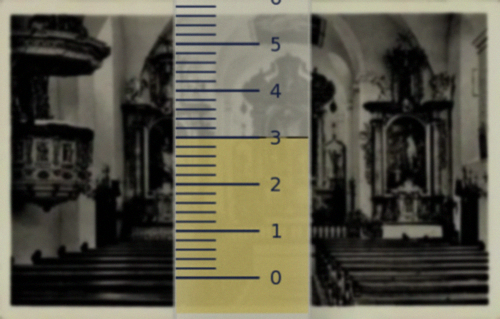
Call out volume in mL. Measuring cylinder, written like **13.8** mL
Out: **3** mL
